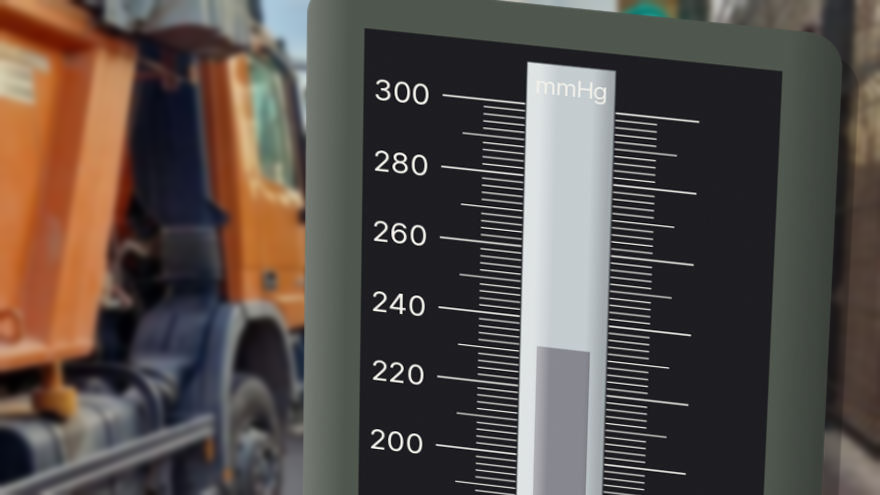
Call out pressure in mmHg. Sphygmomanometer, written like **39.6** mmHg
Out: **232** mmHg
